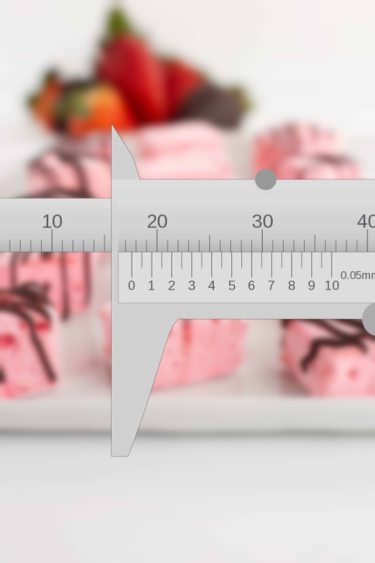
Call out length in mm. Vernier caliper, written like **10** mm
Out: **17.6** mm
